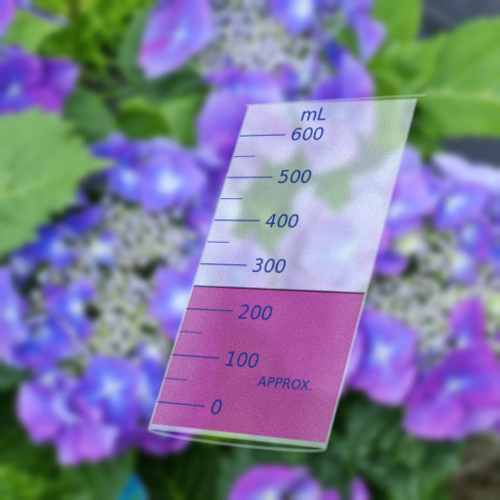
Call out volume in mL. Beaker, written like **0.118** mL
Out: **250** mL
